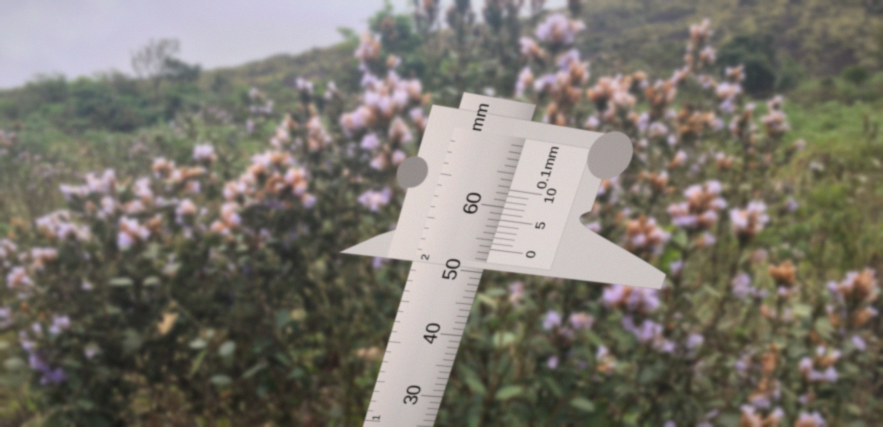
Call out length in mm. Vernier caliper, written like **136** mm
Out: **53.6** mm
